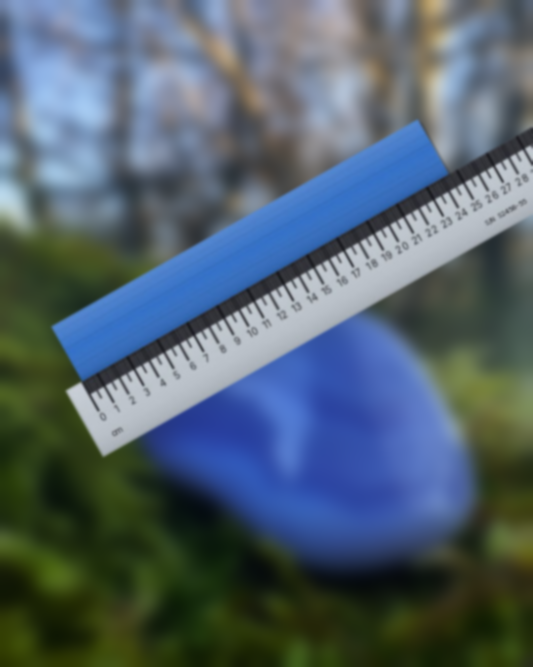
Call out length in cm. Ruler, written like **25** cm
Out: **24.5** cm
